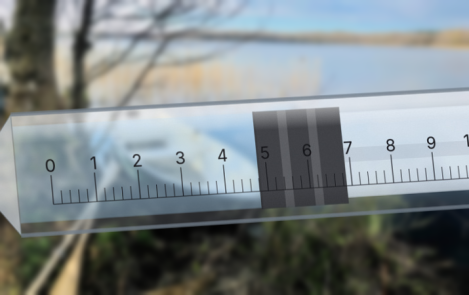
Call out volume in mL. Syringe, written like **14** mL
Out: **4.8** mL
